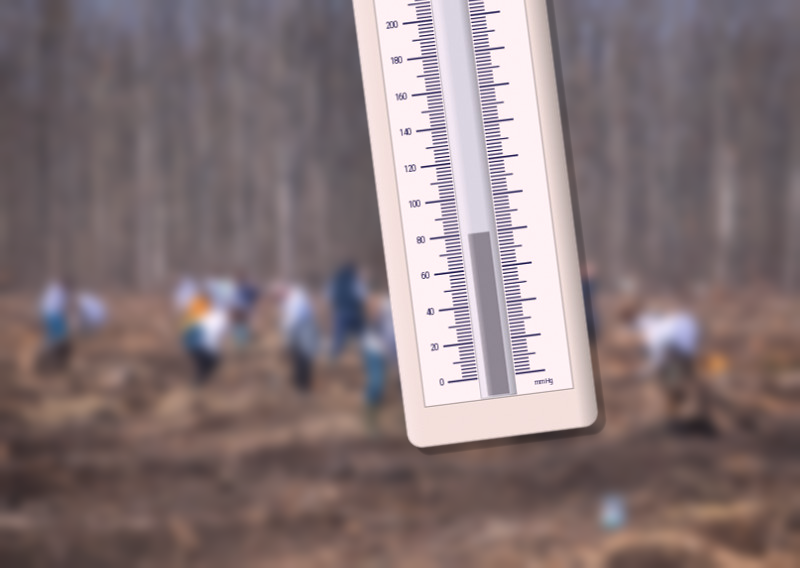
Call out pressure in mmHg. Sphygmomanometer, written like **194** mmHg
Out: **80** mmHg
